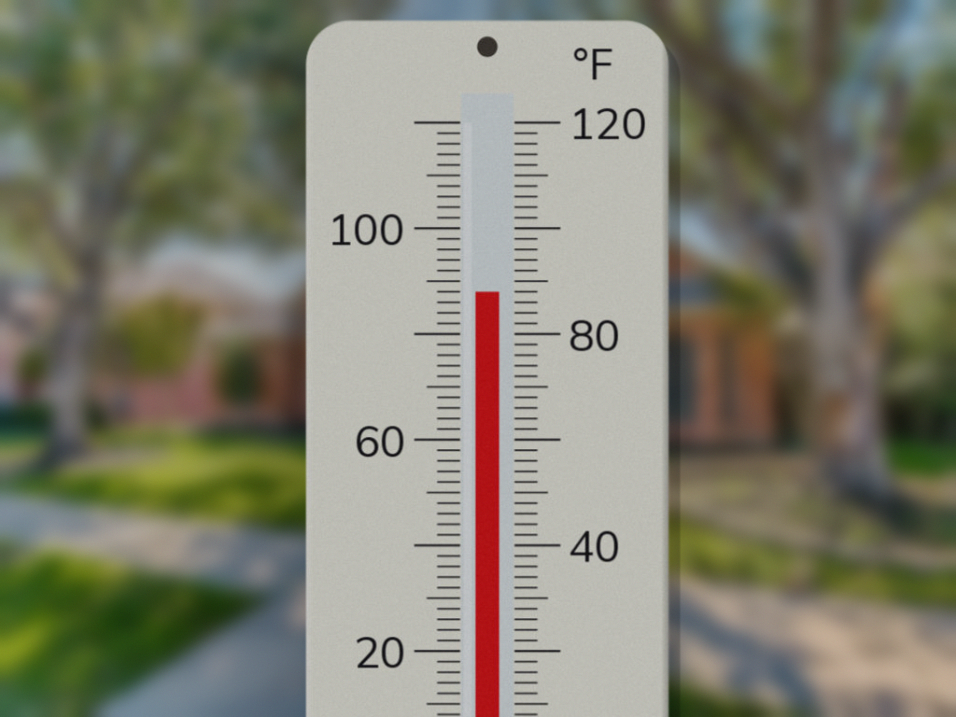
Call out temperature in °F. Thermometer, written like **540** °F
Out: **88** °F
